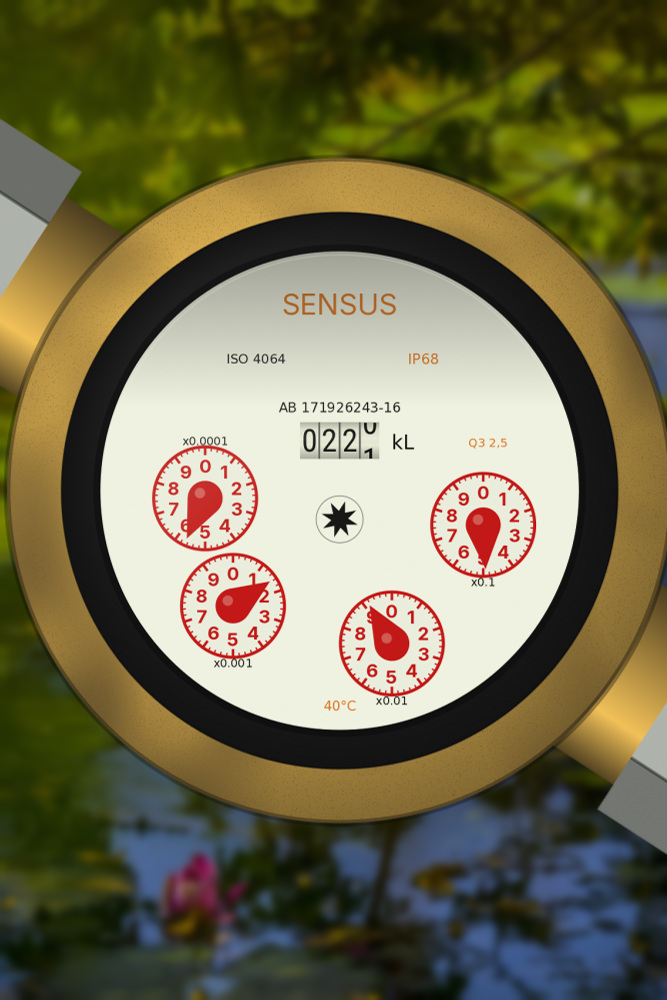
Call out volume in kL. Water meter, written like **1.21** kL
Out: **220.4915** kL
